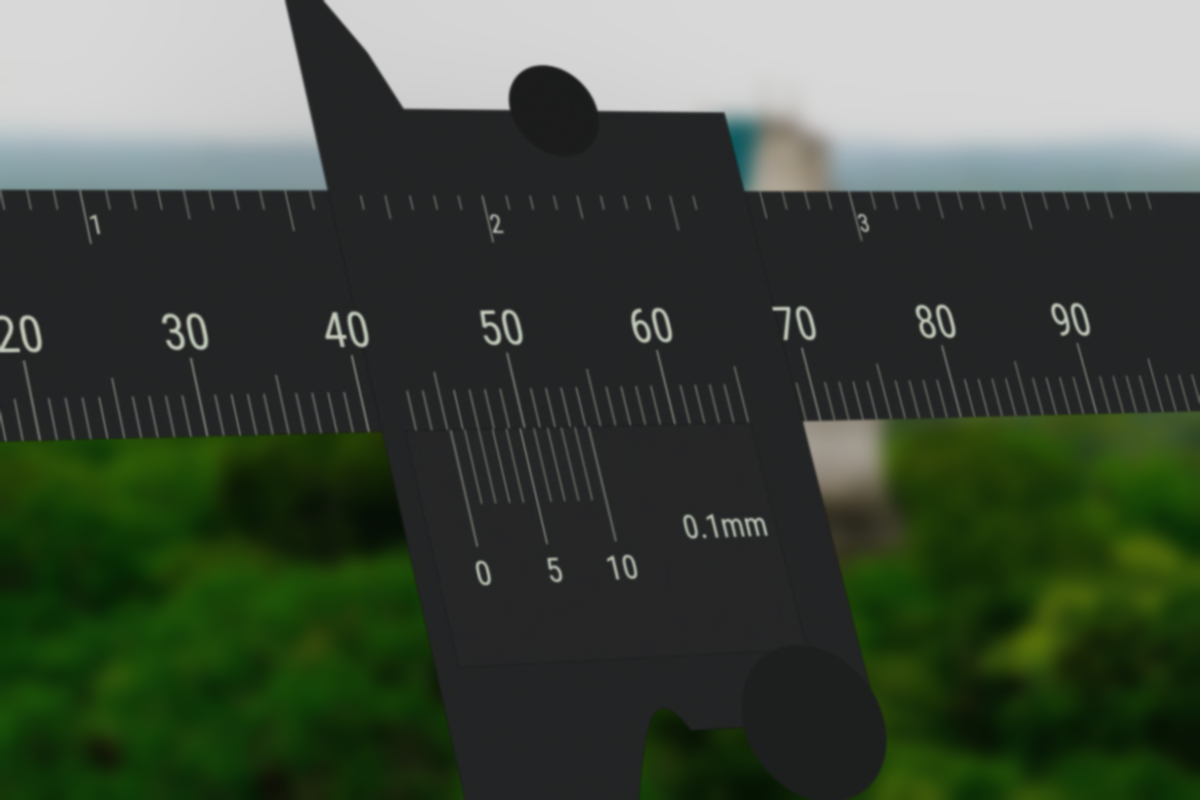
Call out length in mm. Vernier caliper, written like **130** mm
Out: **45.2** mm
